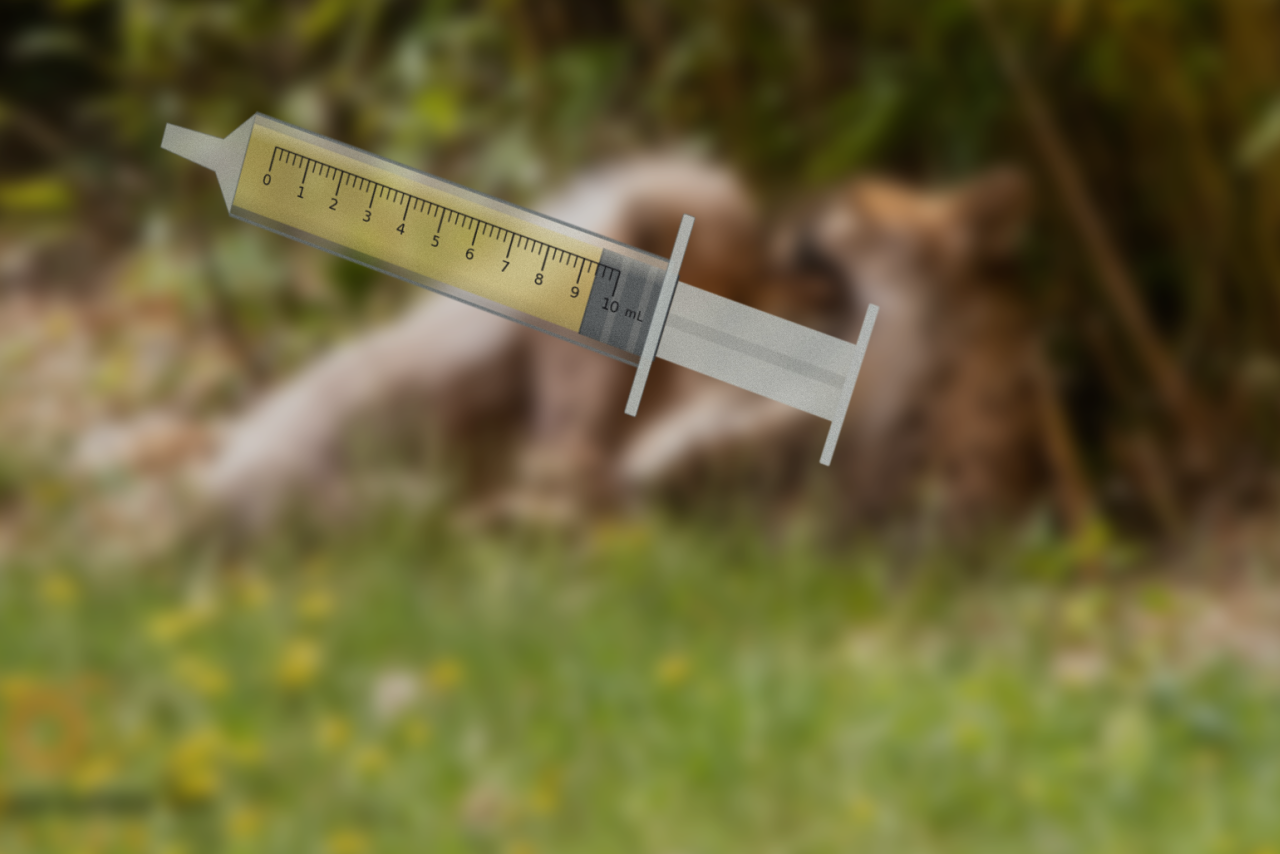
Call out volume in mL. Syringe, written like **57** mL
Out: **9.4** mL
